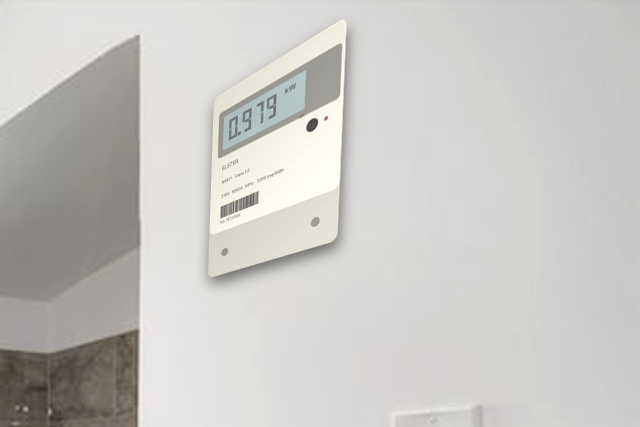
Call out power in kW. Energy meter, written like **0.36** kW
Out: **0.979** kW
